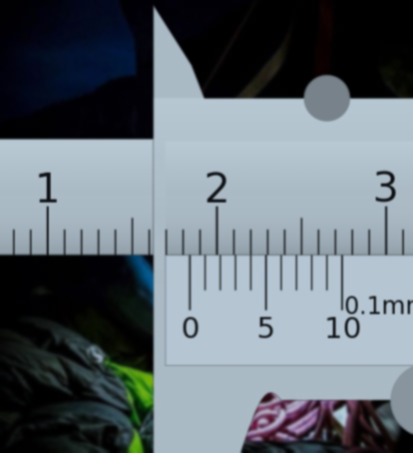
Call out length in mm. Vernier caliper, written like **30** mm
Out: **18.4** mm
